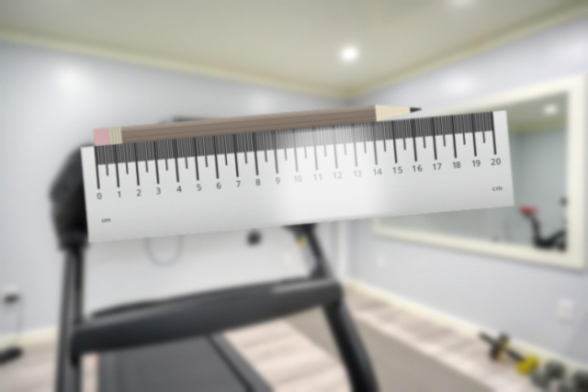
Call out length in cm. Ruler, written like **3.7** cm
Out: **16.5** cm
